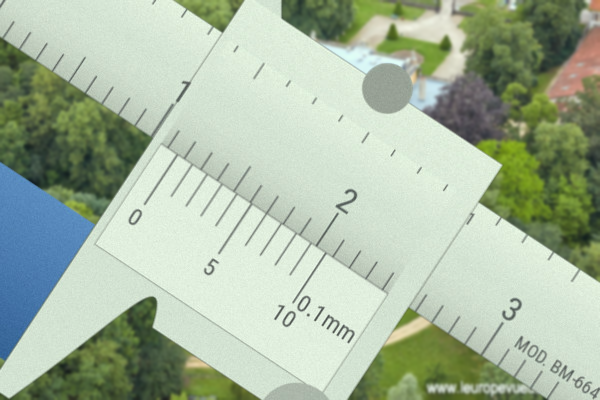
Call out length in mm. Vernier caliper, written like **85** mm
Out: **11.6** mm
